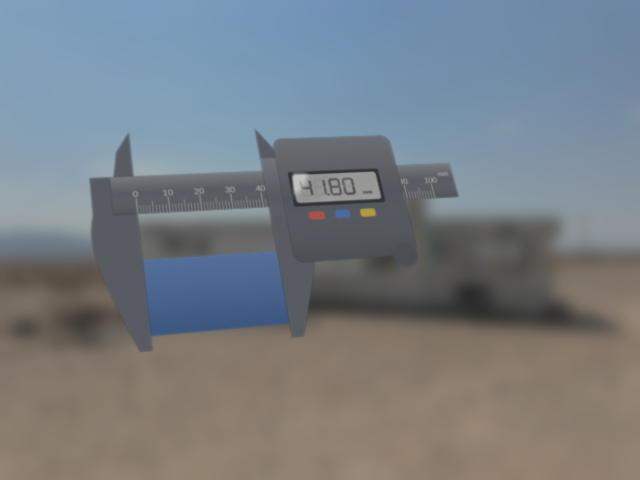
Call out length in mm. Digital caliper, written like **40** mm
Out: **41.80** mm
